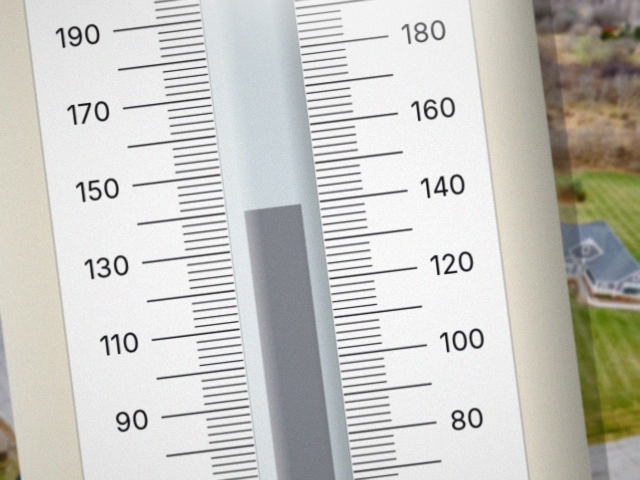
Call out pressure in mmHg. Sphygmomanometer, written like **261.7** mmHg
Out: **140** mmHg
